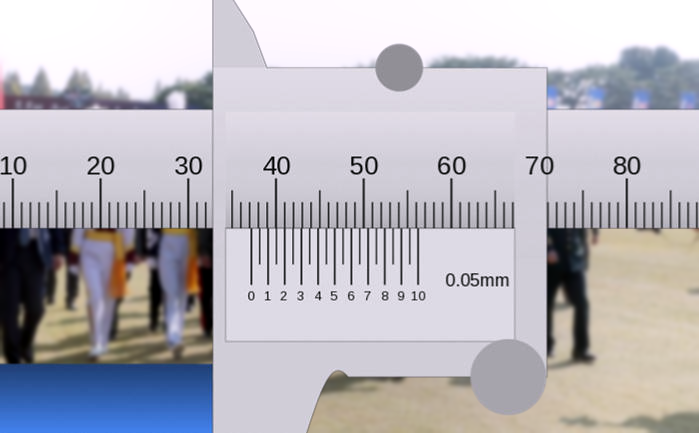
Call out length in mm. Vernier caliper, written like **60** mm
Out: **37.2** mm
